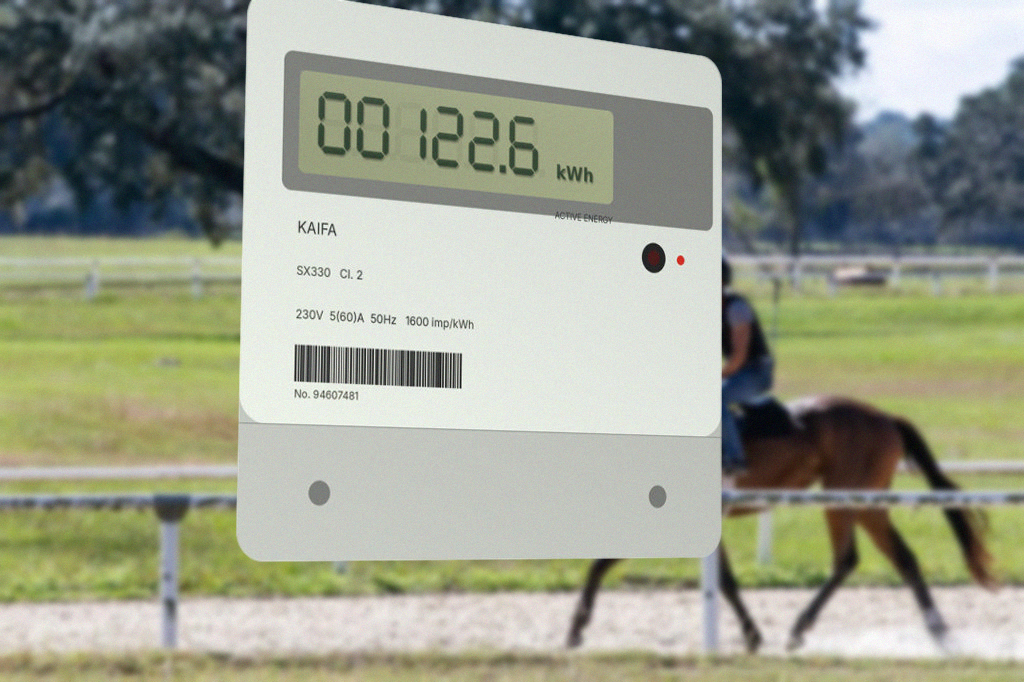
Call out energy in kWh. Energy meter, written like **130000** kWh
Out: **122.6** kWh
